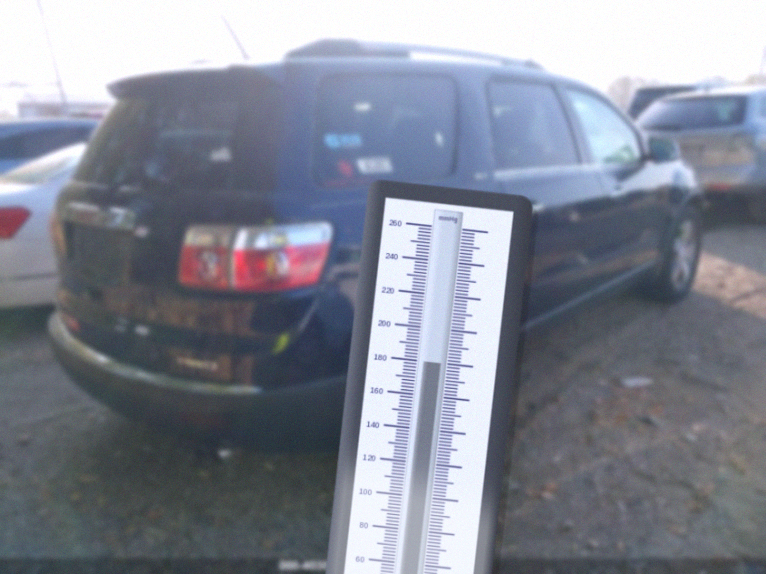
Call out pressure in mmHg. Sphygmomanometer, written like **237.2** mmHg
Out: **180** mmHg
